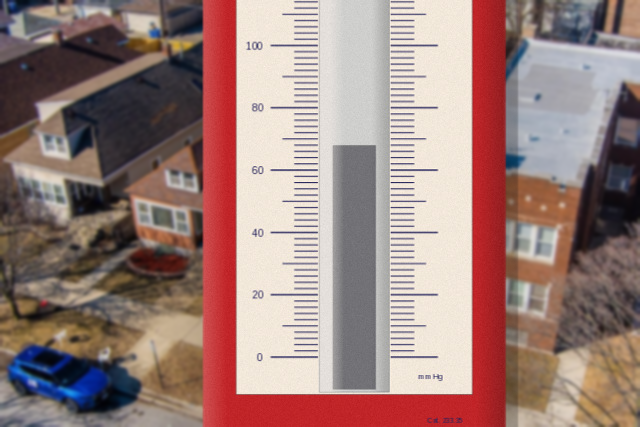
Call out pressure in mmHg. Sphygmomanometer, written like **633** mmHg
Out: **68** mmHg
